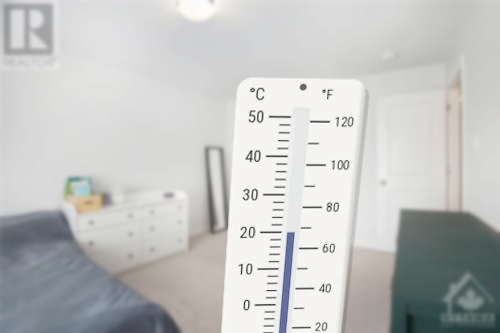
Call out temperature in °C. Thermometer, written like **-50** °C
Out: **20** °C
